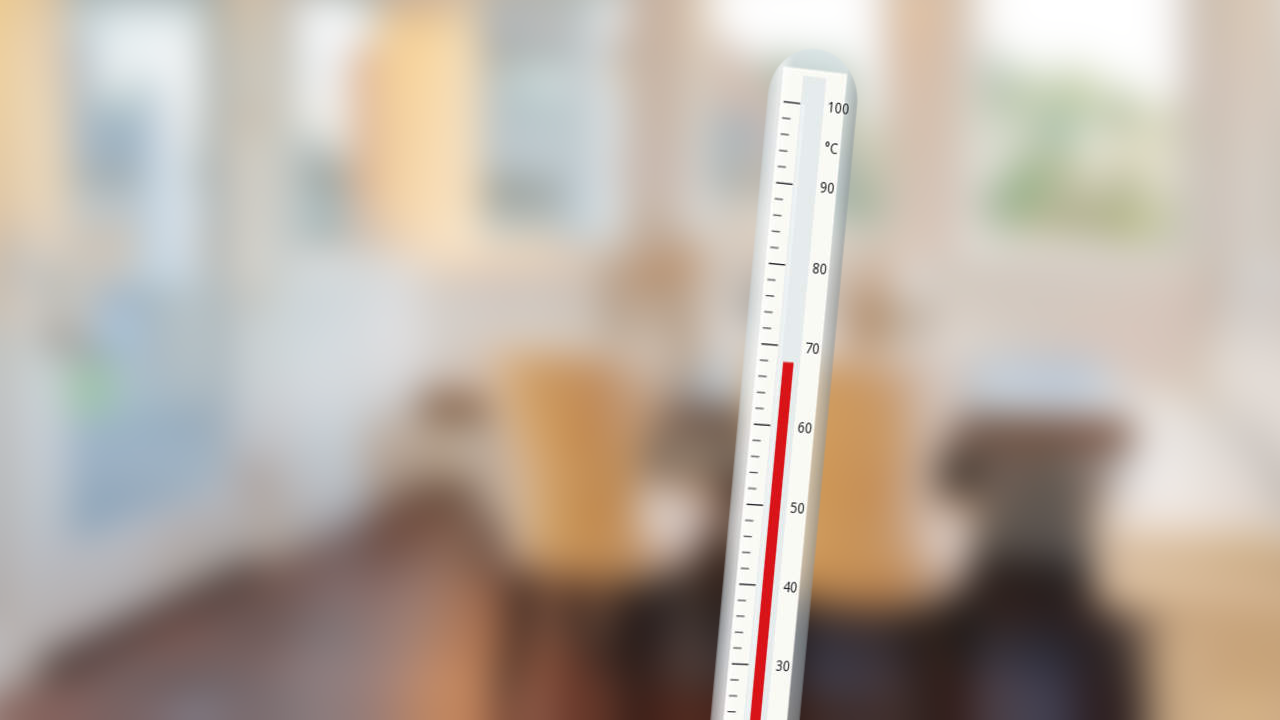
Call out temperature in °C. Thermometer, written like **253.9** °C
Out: **68** °C
